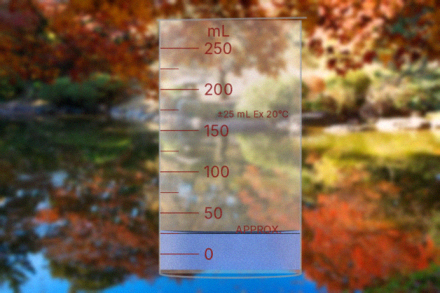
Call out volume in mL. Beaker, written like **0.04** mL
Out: **25** mL
